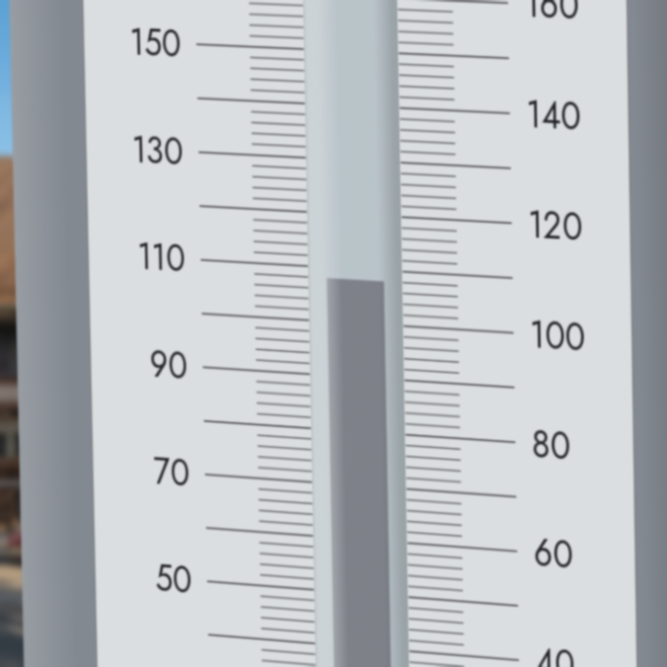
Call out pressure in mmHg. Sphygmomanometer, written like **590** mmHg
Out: **108** mmHg
